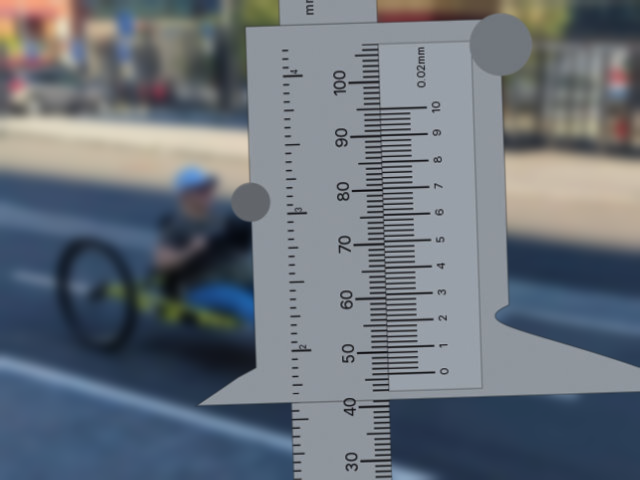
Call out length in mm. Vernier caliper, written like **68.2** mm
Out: **46.0** mm
